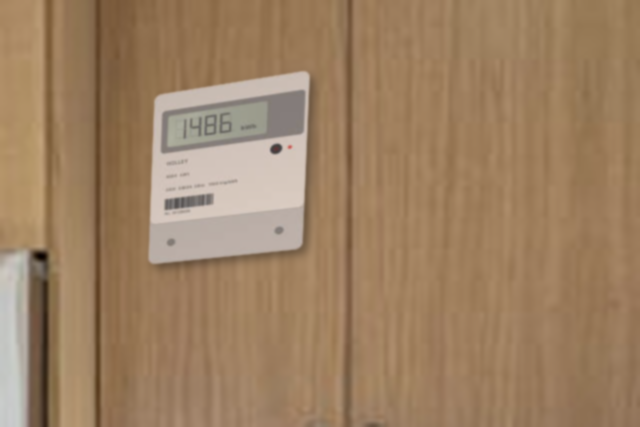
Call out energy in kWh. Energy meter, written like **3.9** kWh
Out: **1486** kWh
